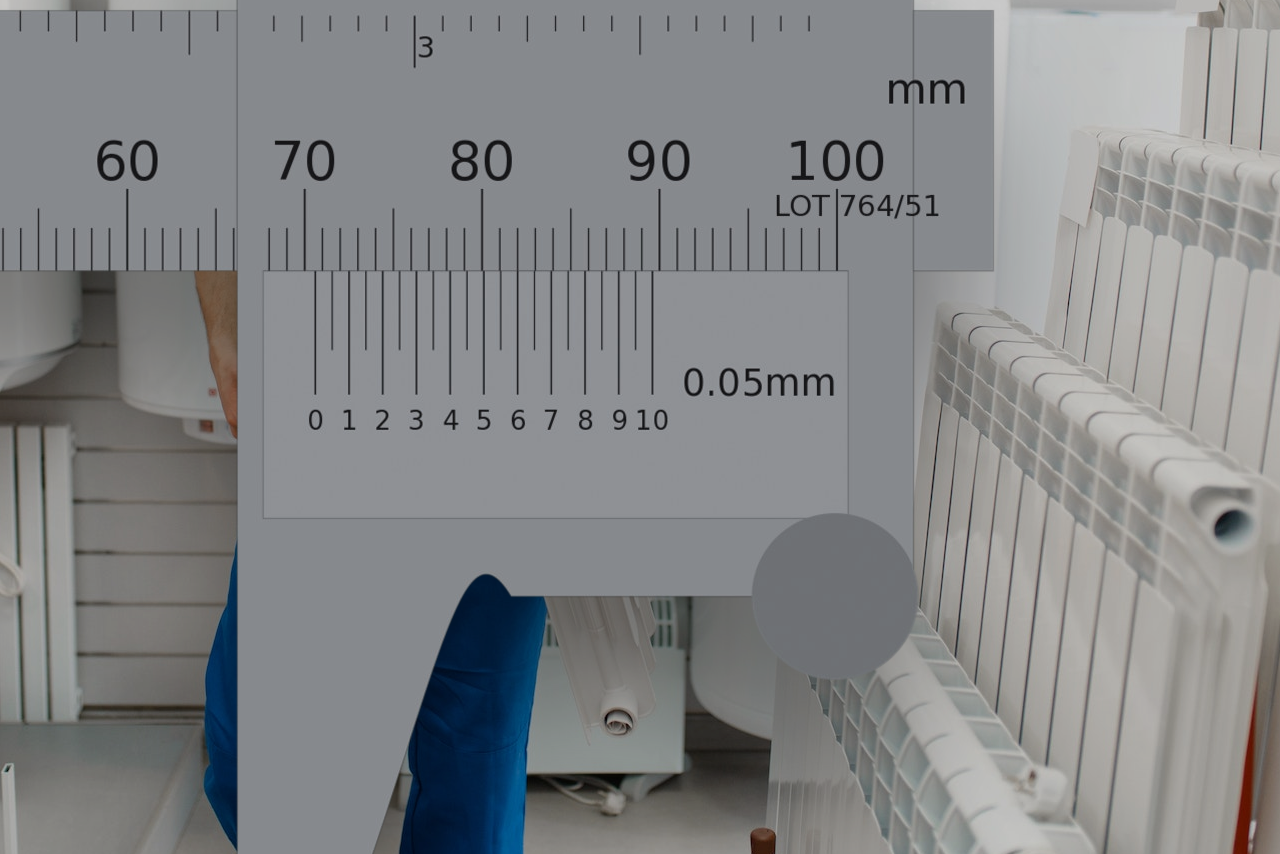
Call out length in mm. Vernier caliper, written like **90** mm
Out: **70.6** mm
